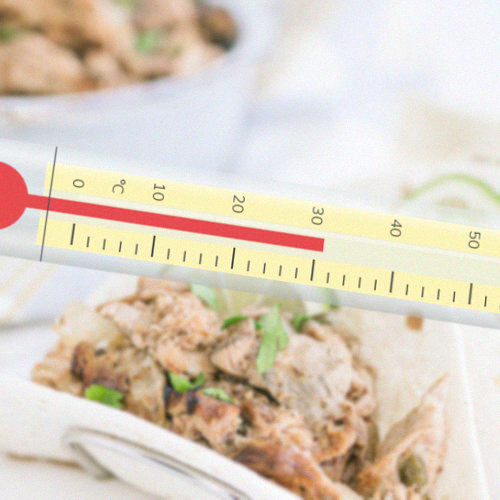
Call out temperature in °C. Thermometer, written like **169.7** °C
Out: **31** °C
